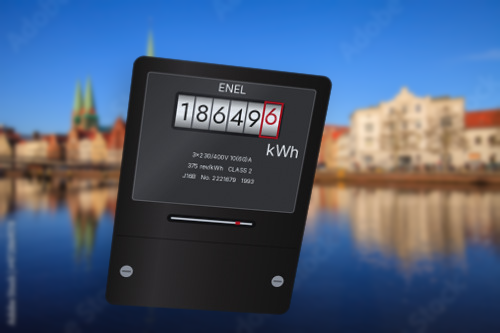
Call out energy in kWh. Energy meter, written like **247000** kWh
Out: **18649.6** kWh
